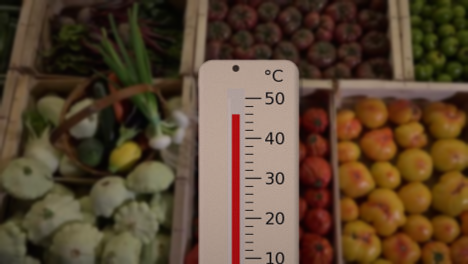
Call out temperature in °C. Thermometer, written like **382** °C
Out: **46** °C
